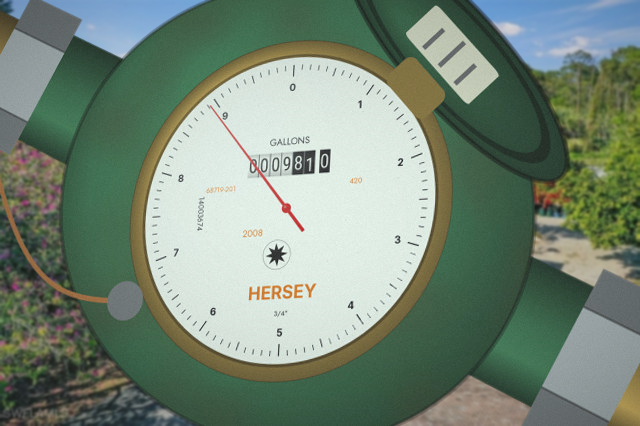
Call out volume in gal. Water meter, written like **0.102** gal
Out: **9808.9** gal
